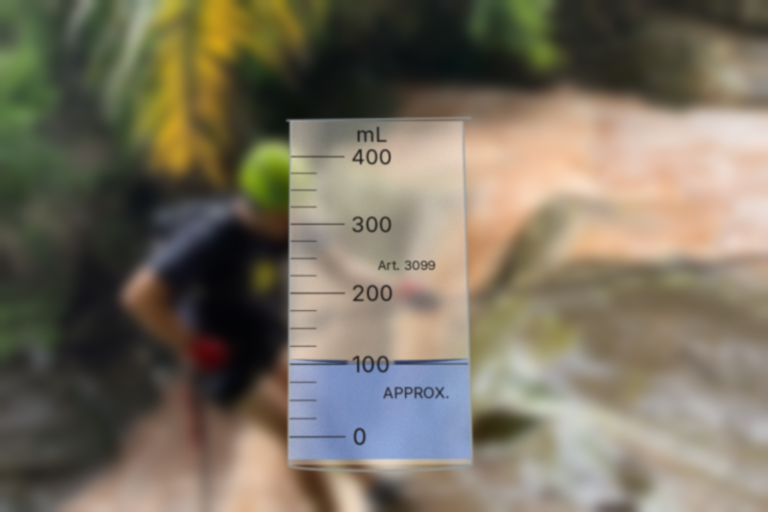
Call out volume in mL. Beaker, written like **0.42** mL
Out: **100** mL
